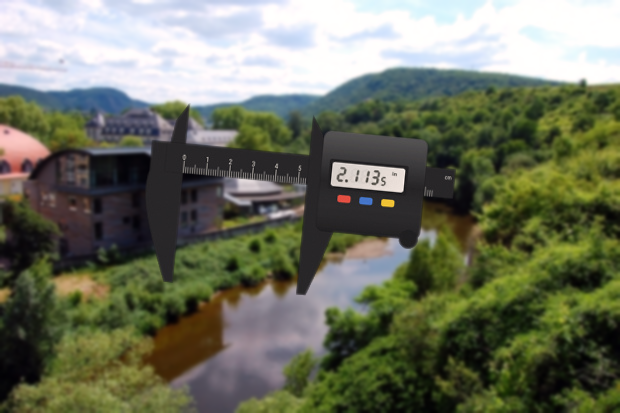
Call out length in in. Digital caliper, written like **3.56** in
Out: **2.1135** in
